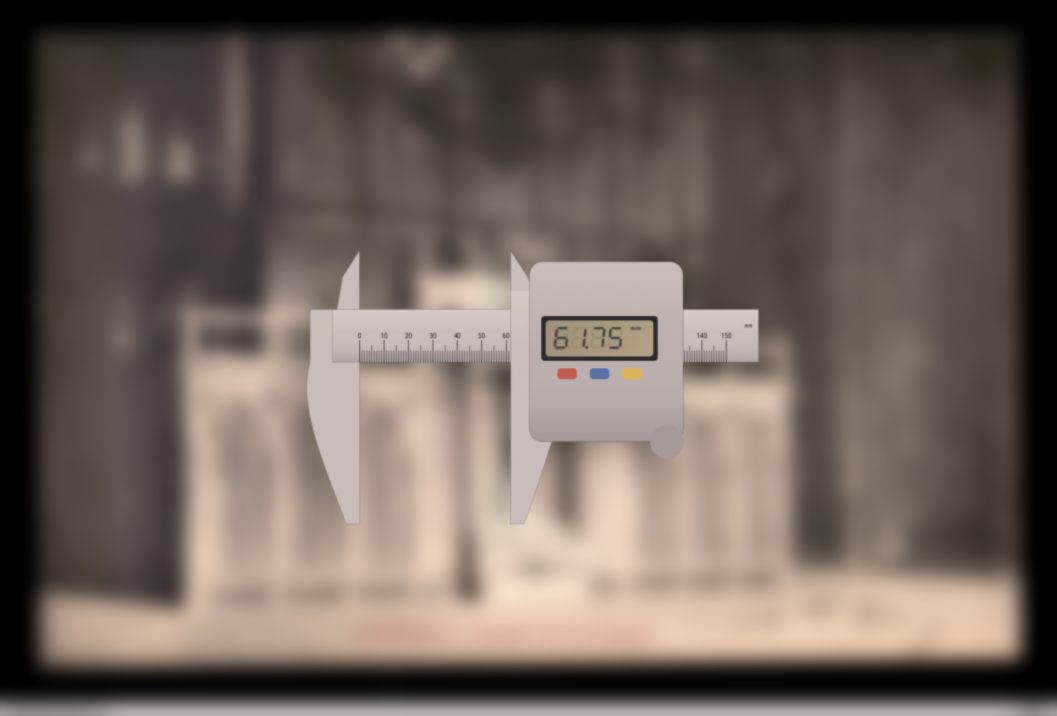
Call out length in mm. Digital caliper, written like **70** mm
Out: **61.75** mm
